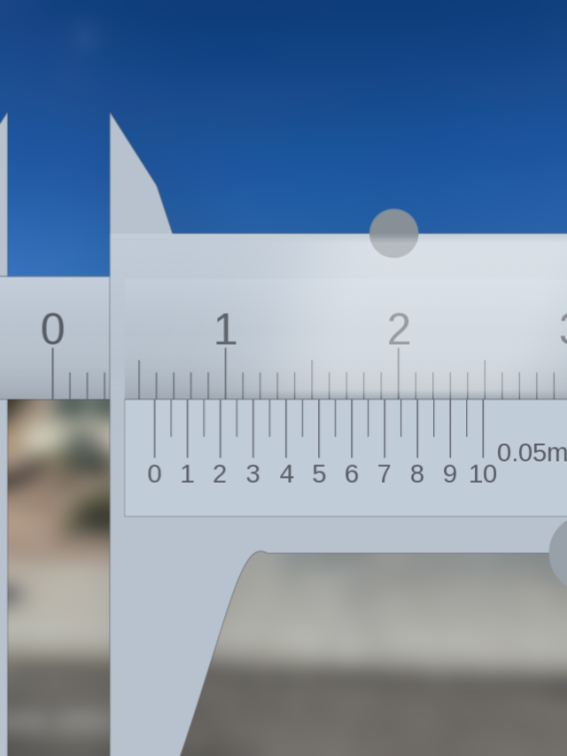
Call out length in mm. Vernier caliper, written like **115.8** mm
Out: **5.9** mm
